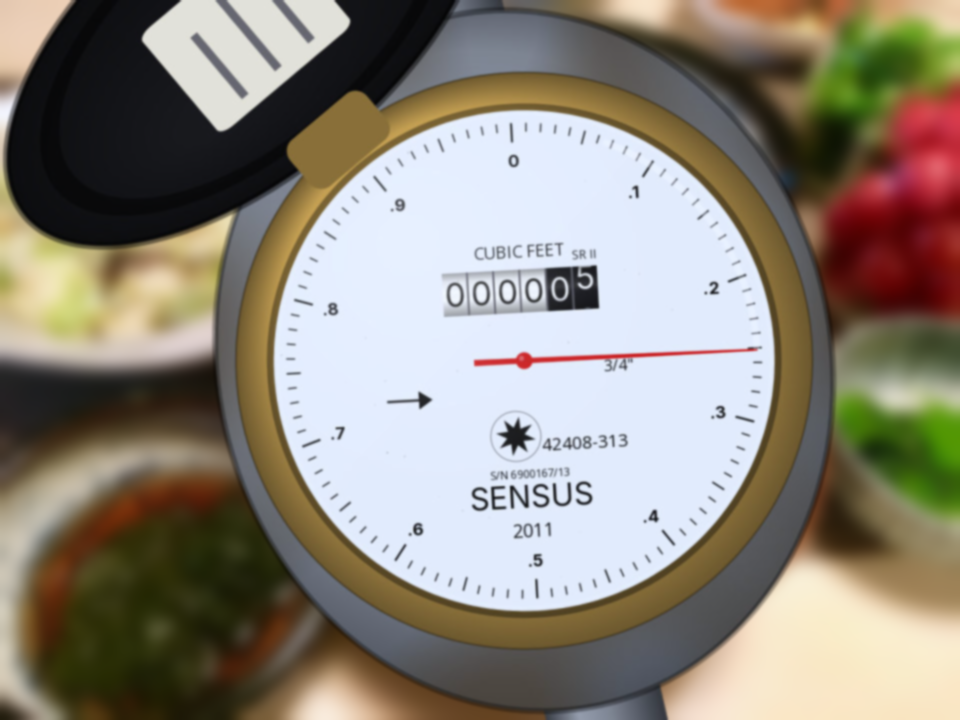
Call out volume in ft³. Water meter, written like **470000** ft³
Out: **5.25** ft³
